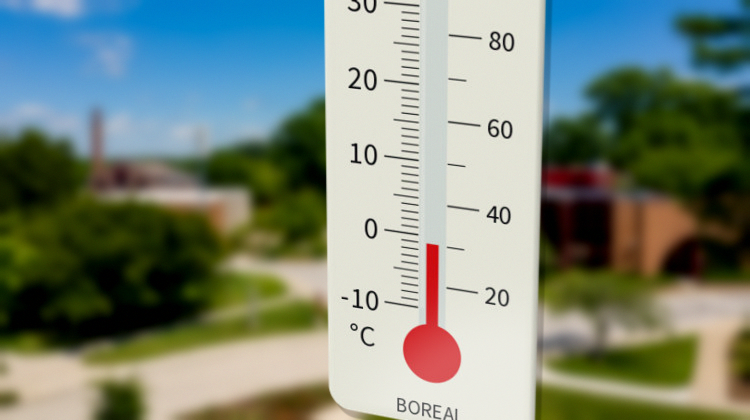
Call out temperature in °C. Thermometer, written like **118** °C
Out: **-1** °C
